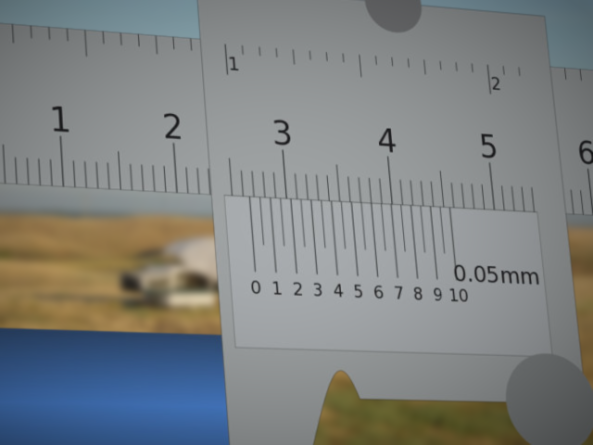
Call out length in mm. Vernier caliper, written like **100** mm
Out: **26.6** mm
